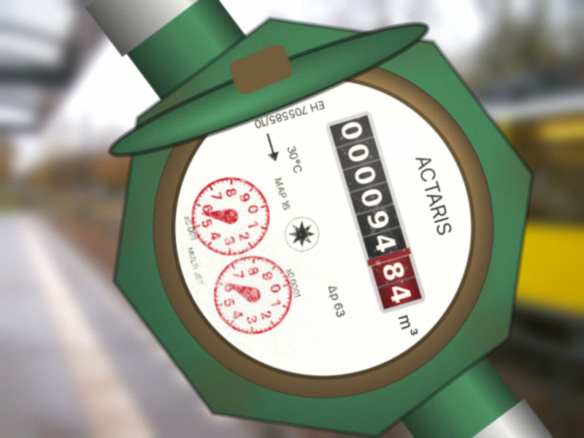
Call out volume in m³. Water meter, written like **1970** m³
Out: **94.8456** m³
